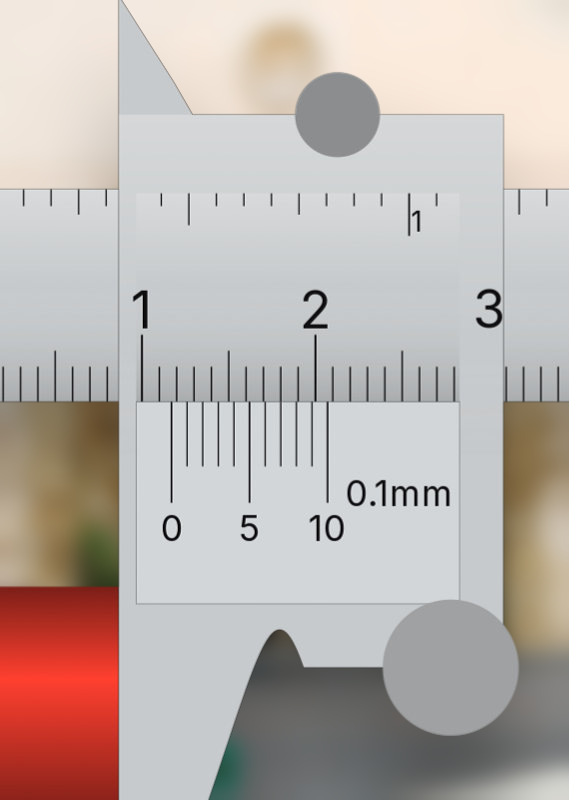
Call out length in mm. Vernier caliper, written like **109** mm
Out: **11.7** mm
